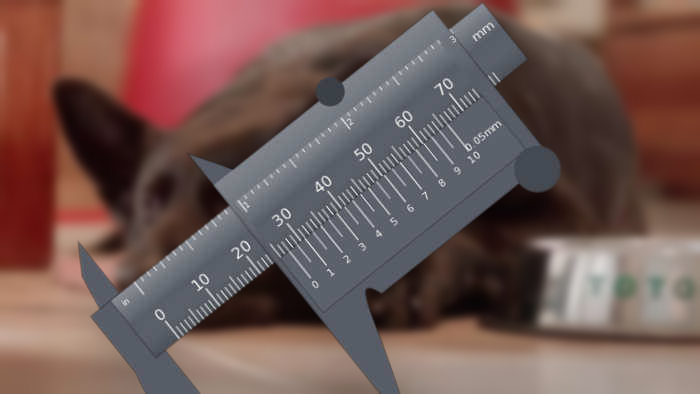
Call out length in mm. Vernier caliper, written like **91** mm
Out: **27.0** mm
